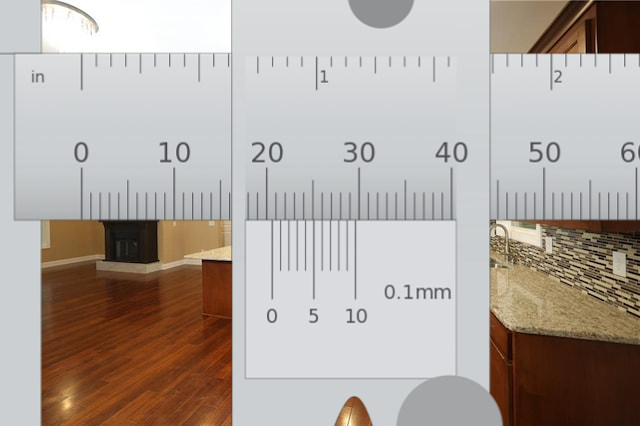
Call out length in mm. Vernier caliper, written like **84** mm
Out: **20.6** mm
